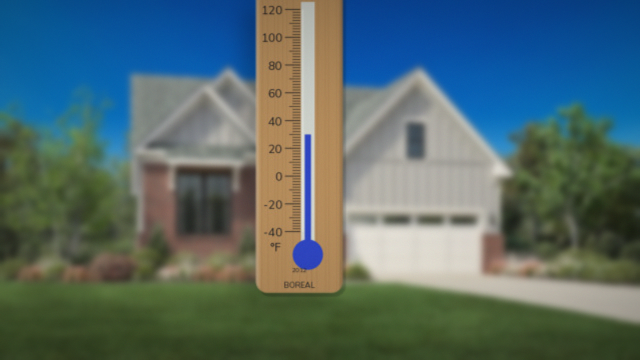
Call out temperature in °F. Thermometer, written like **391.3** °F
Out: **30** °F
